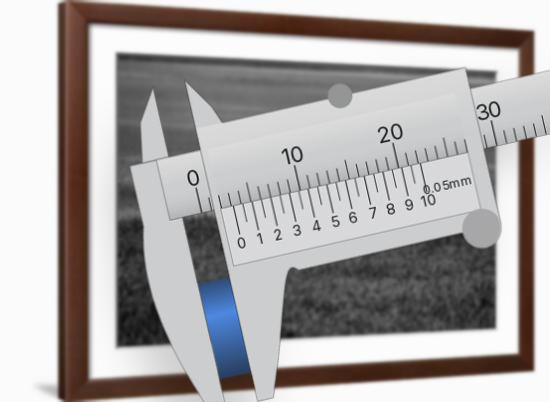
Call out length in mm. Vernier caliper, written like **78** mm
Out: **3.2** mm
